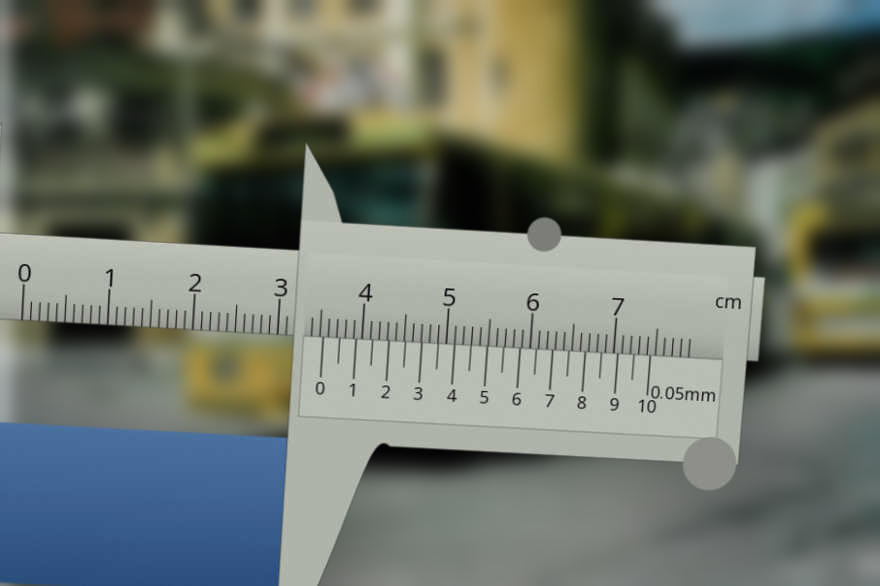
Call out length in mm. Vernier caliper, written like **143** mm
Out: **35.4** mm
